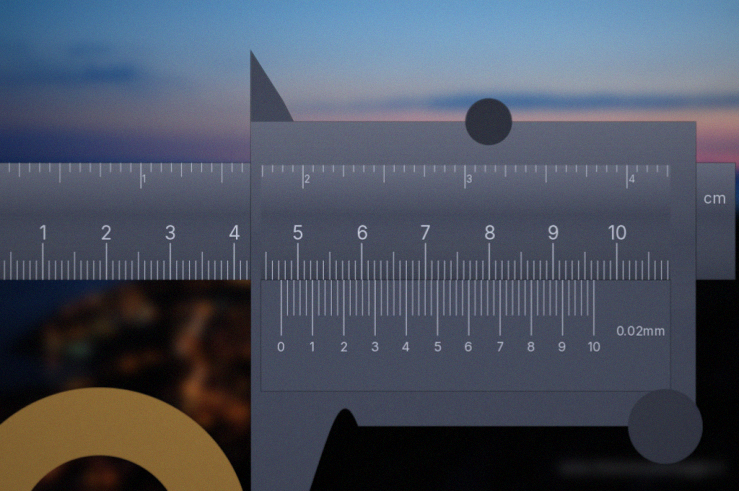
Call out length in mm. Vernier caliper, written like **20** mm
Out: **47.4** mm
